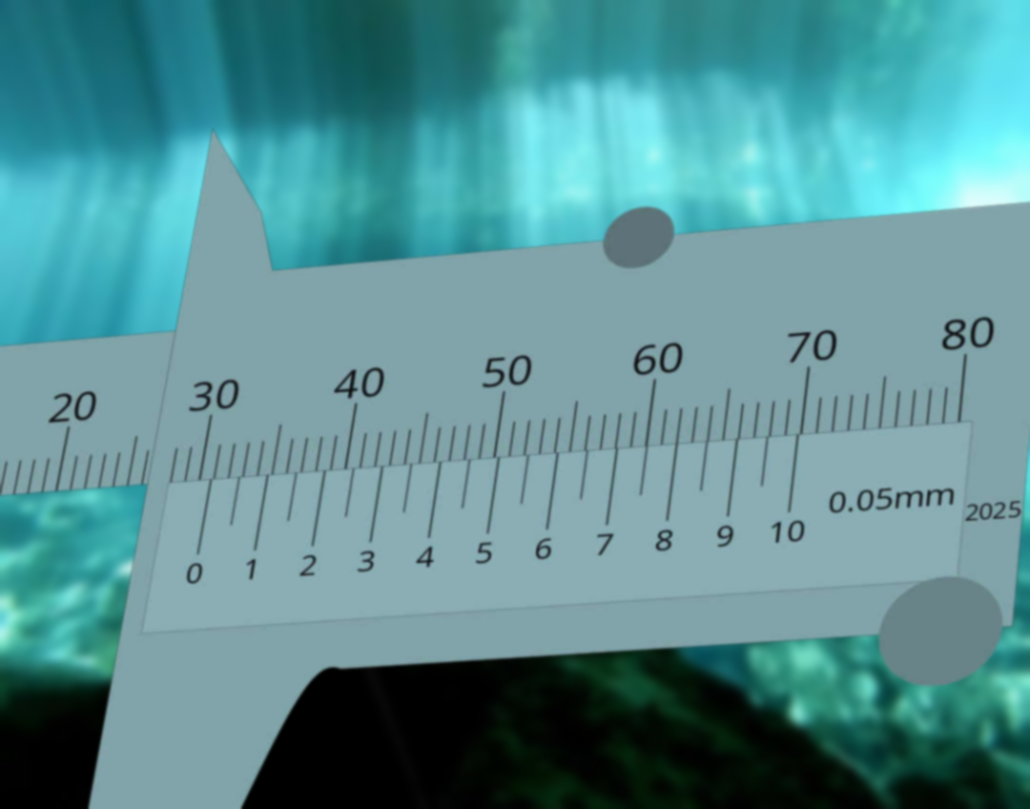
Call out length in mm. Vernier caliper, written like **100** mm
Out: **30.8** mm
